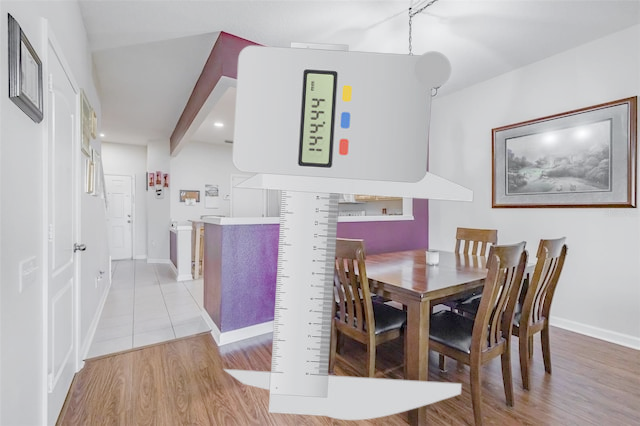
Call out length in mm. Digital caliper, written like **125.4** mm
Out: **144.44** mm
